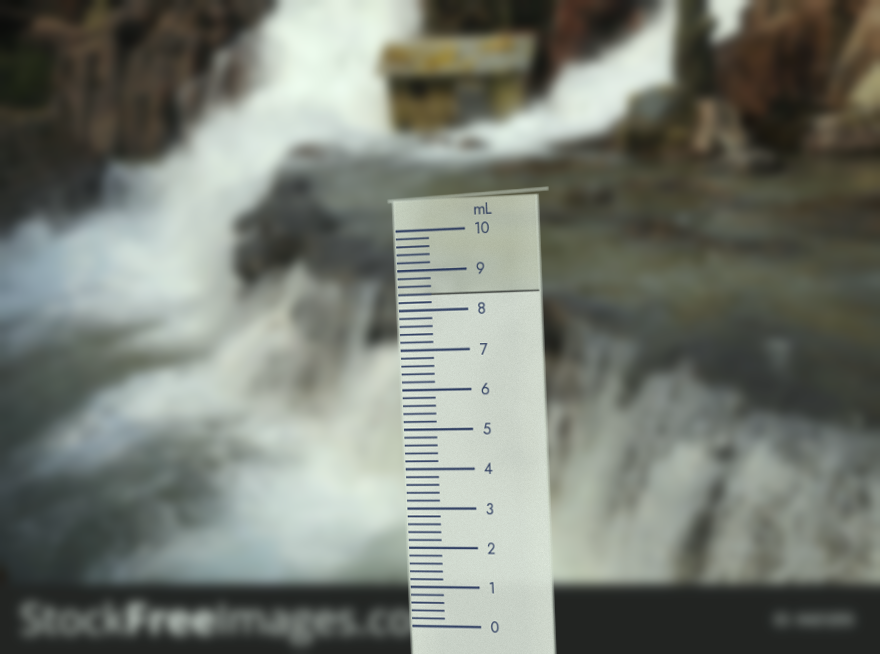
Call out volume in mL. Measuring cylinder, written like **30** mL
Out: **8.4** mL
